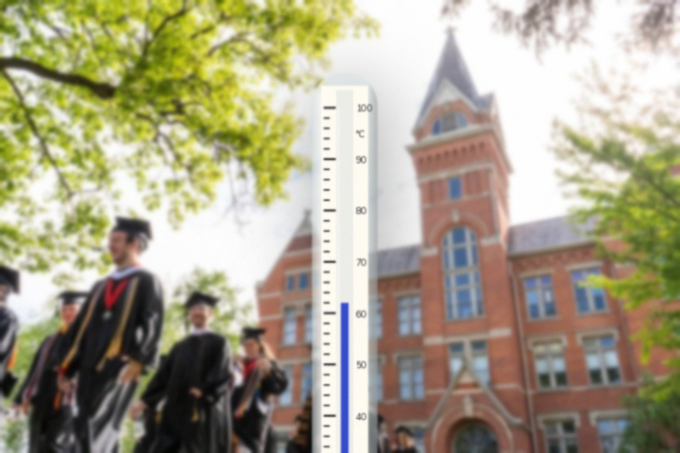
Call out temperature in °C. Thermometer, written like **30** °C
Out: **62** °C
